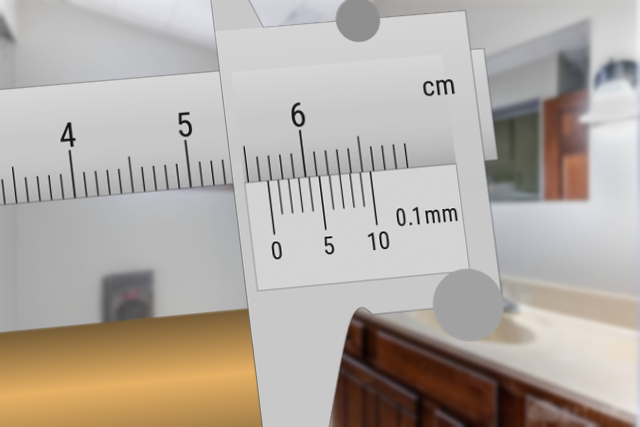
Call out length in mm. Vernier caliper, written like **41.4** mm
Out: **56.7** mm
